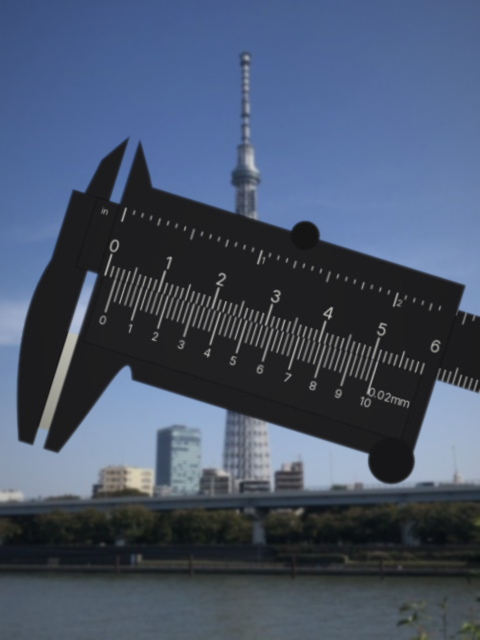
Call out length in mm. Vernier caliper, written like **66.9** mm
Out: **2.0** mm
